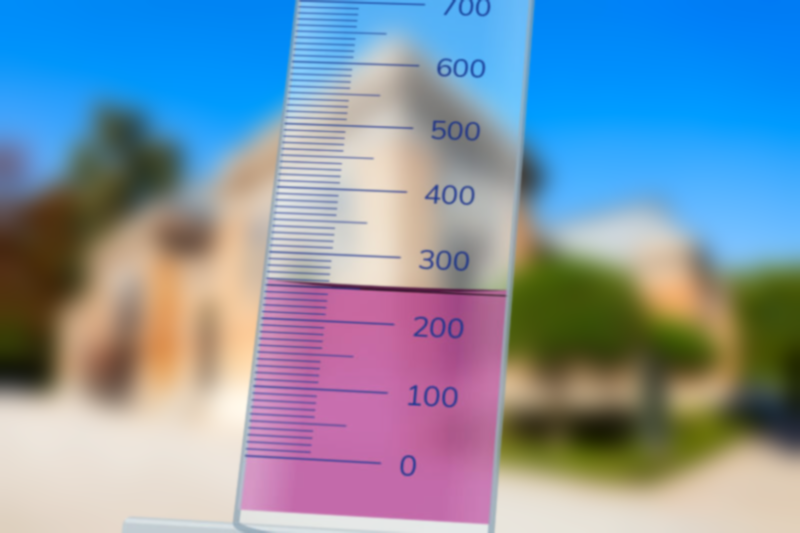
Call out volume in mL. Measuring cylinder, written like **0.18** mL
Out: **250** mL
